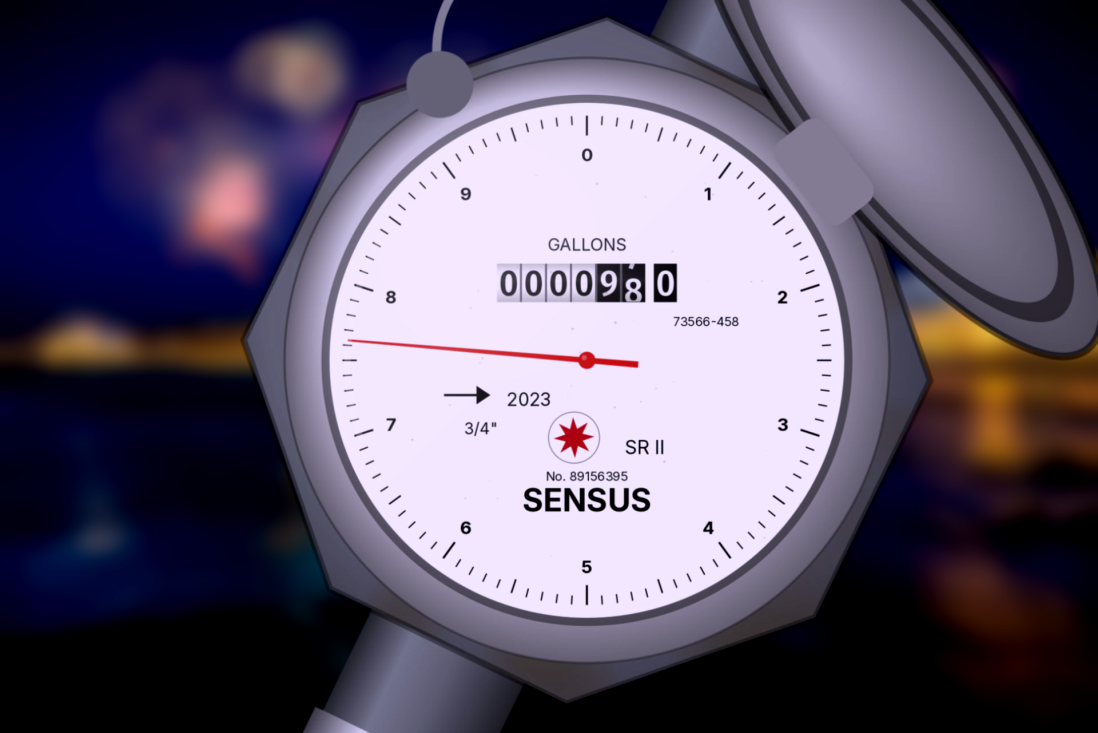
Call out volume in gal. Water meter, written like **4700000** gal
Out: **977.6** gal
